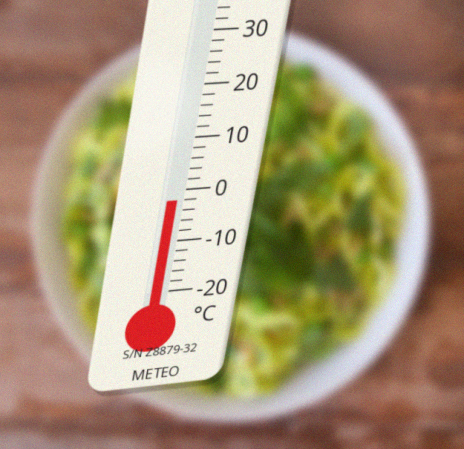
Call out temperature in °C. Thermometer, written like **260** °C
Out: **-2** °C
